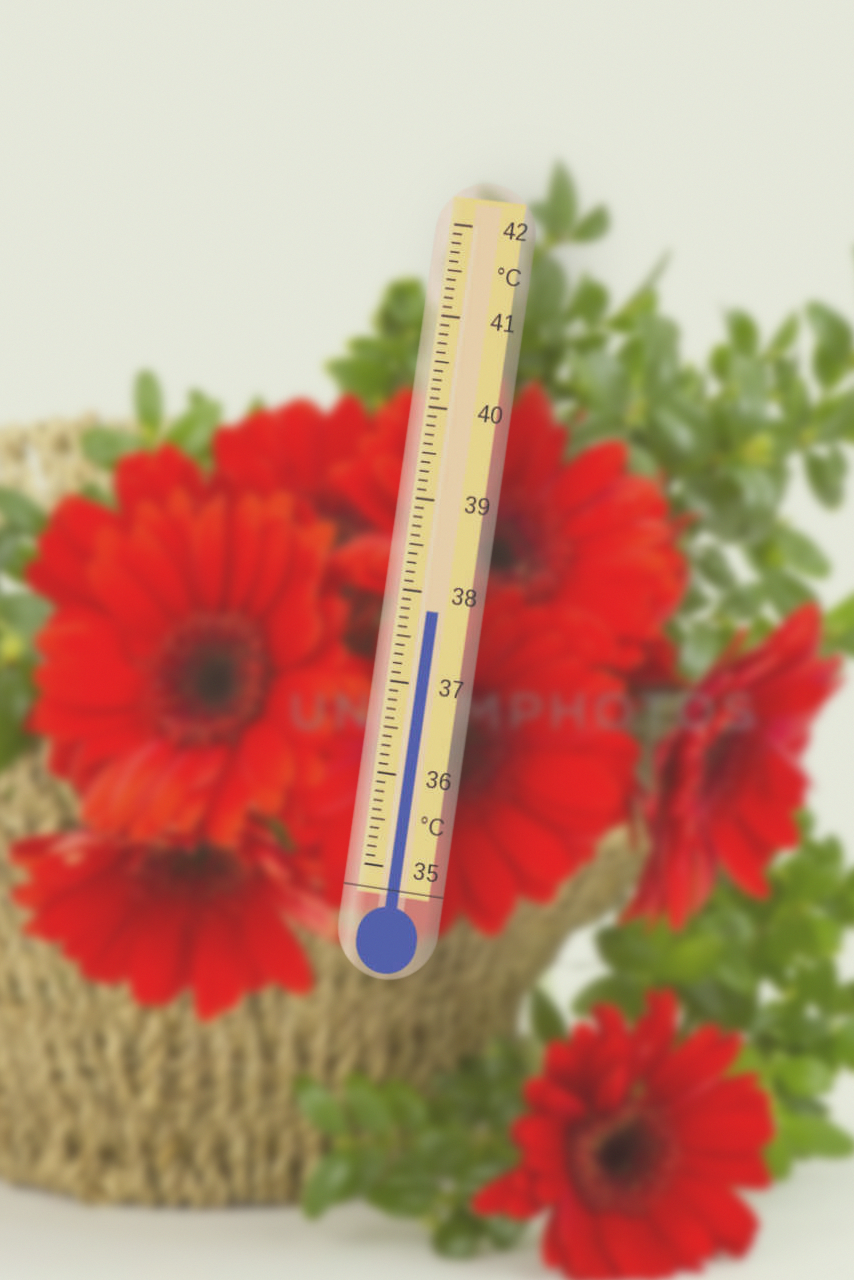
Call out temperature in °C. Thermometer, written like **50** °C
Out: **37.8** °C
